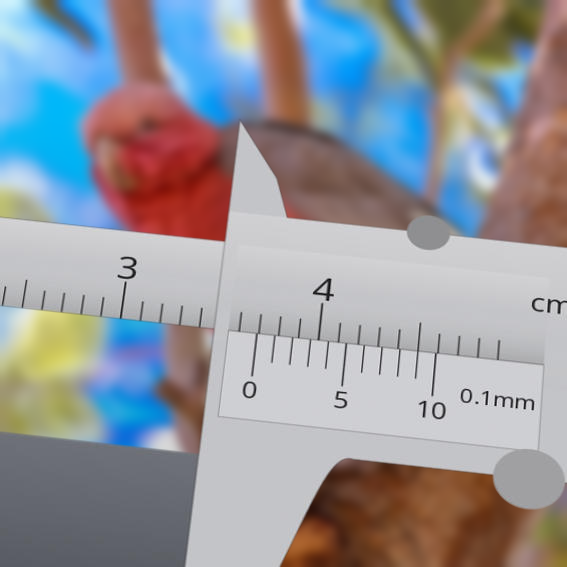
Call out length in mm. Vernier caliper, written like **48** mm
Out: **36.9** mm
